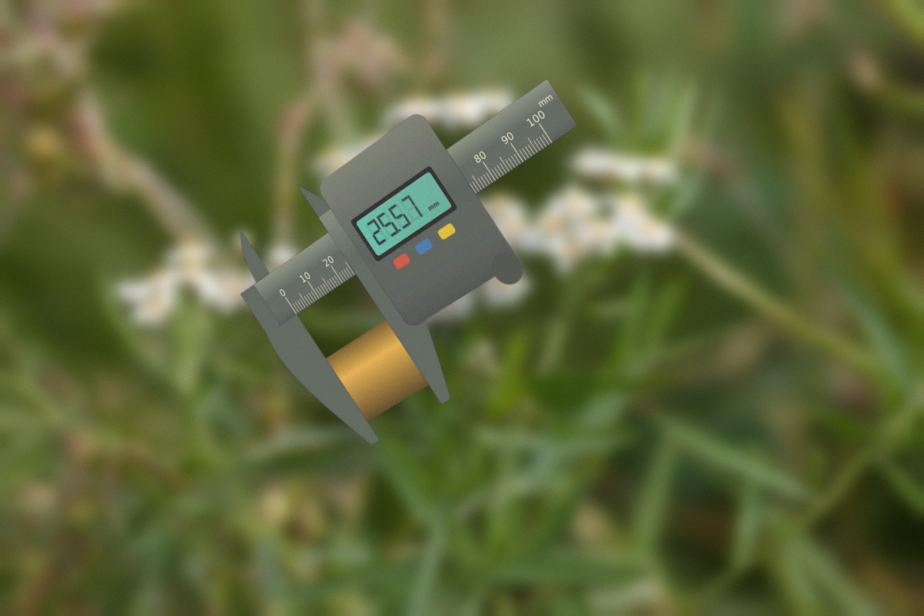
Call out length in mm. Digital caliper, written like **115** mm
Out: **25.57** mm
